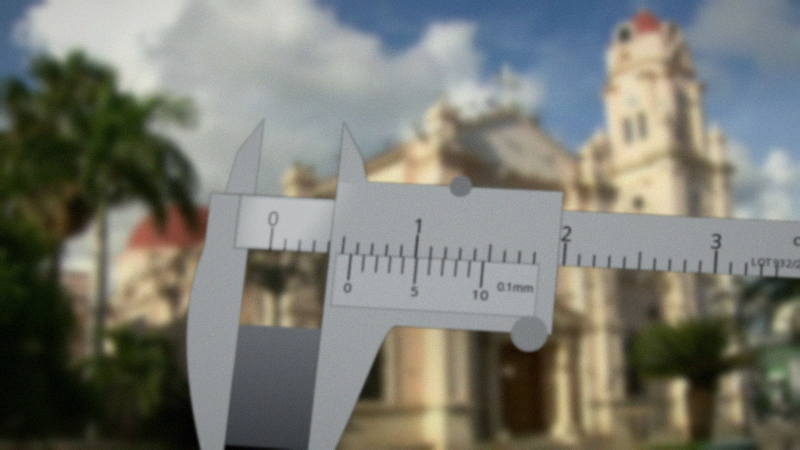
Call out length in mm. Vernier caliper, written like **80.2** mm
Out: **5.6** mm
